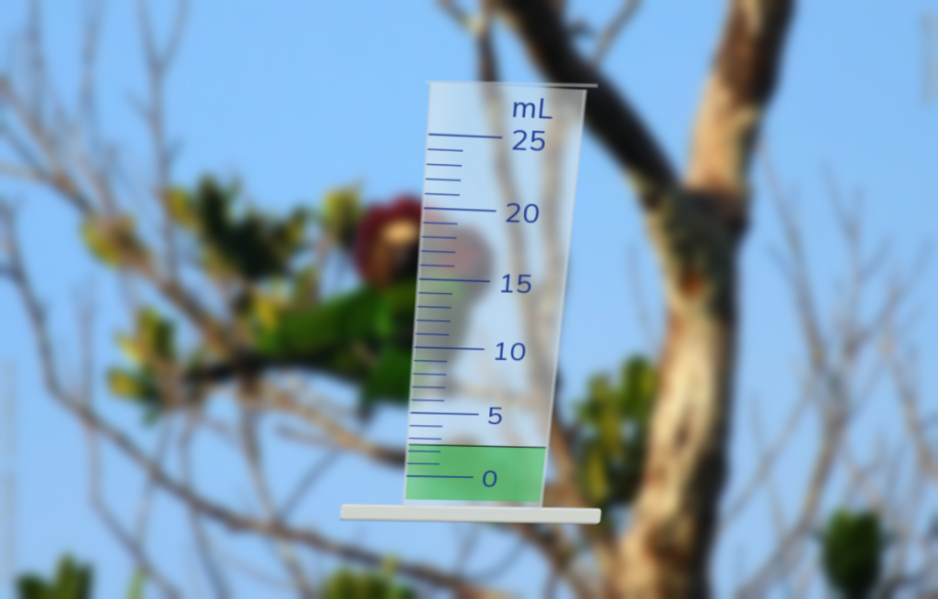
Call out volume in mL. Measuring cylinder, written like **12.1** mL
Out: **2.5** mL
